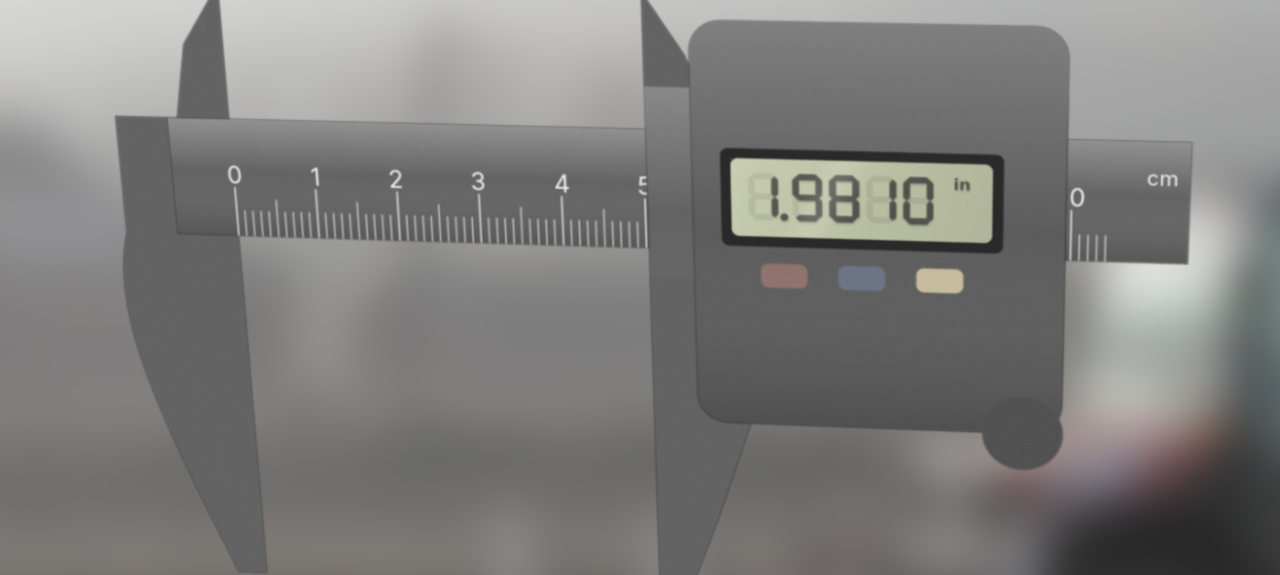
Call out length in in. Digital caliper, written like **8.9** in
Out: **1.9810** in
